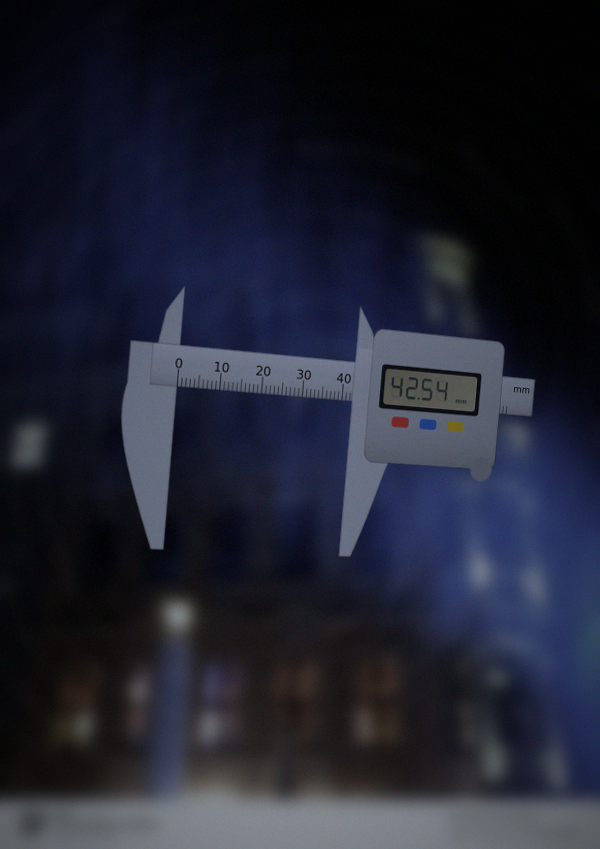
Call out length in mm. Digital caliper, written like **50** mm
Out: **42.54** mm
